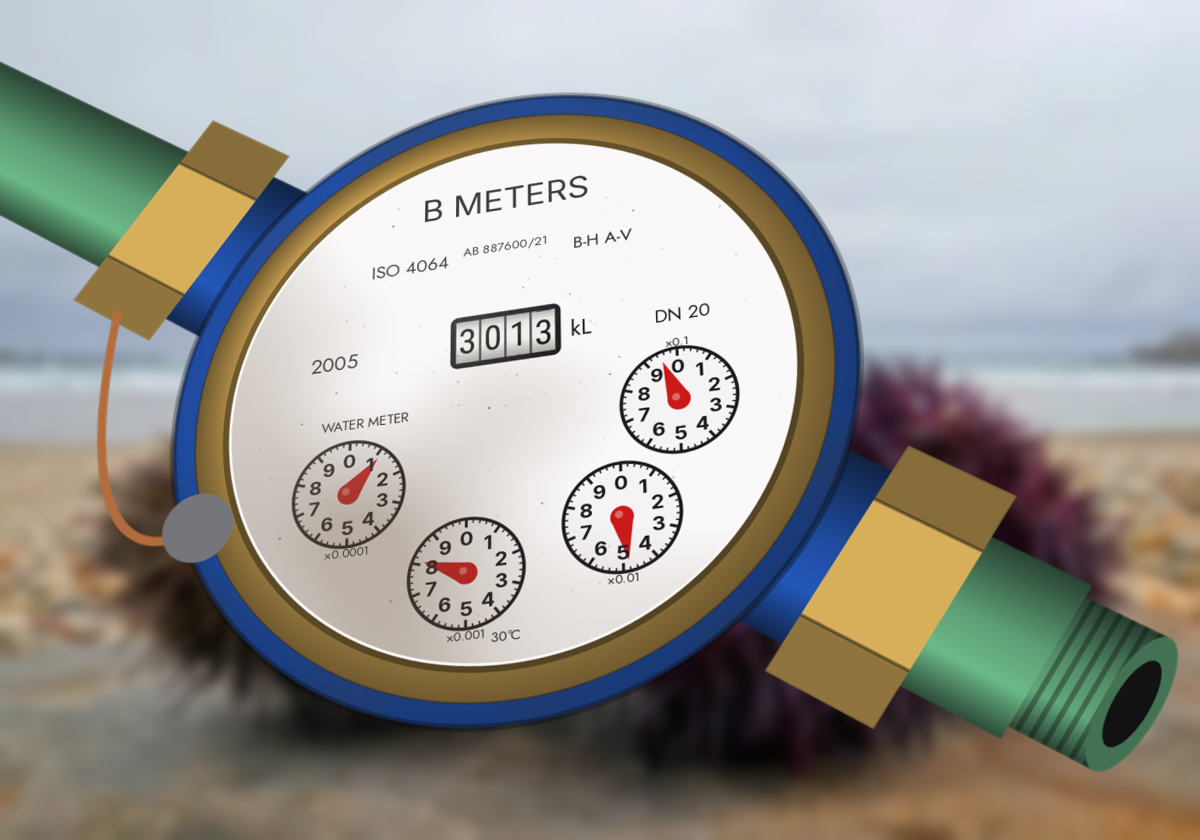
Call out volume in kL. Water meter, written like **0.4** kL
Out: **3012.9481** kL
